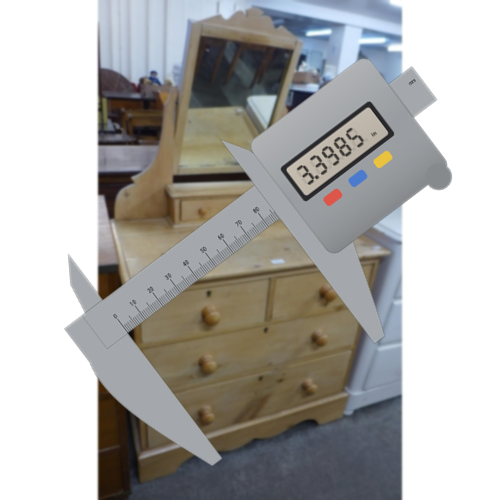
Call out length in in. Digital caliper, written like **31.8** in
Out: **3.3985** in
